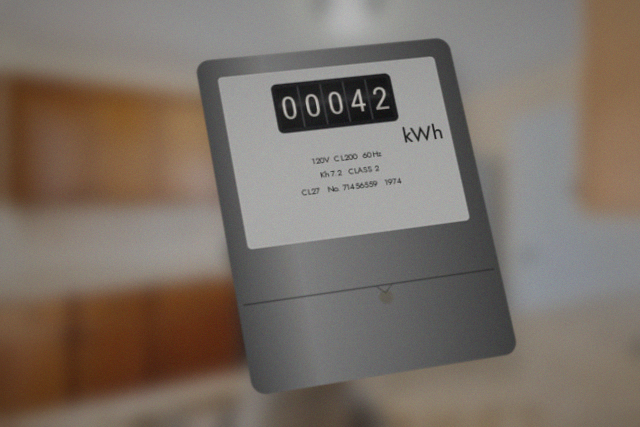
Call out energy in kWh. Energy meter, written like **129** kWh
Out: **42** kWh
